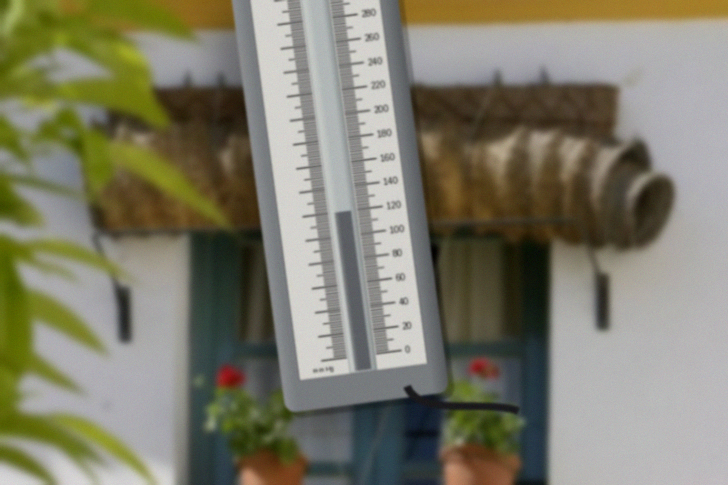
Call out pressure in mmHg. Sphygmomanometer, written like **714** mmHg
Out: **120** mmHg
